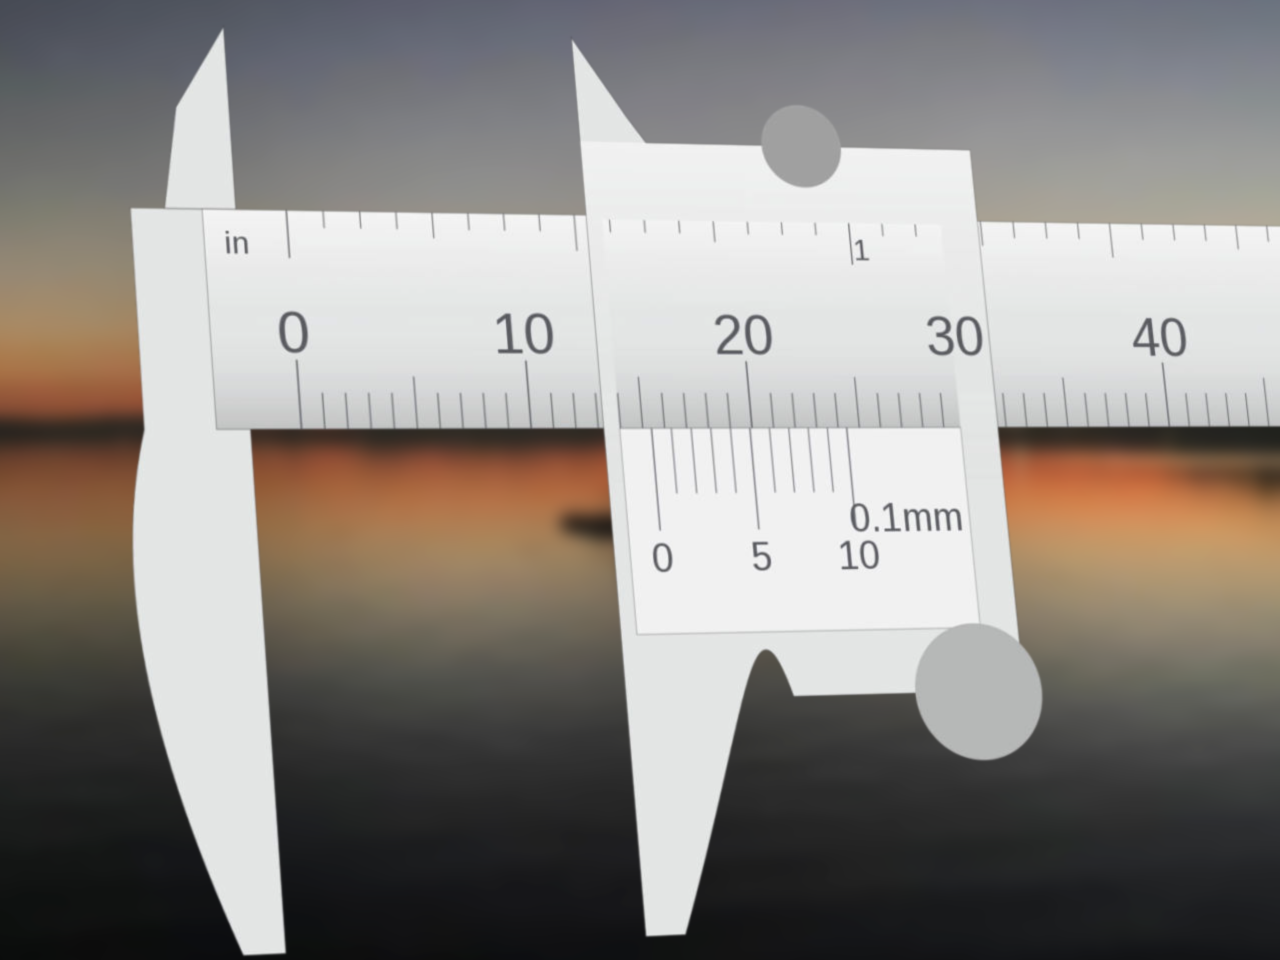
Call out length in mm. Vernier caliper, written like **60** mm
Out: **15.4** mm
